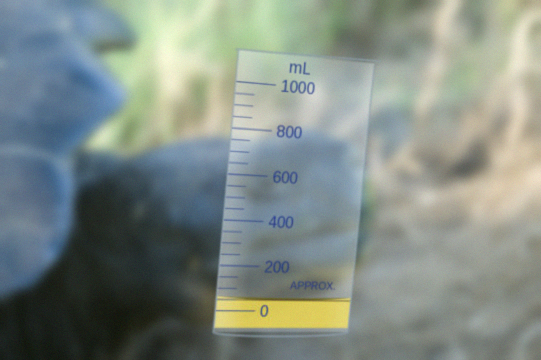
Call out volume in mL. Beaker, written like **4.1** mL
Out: **50** mL
